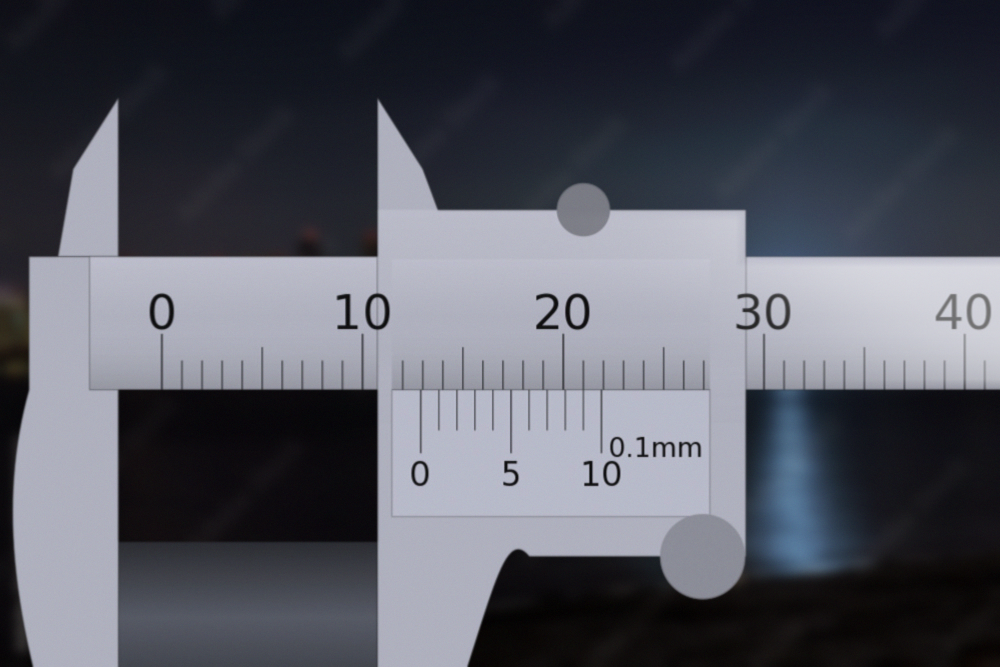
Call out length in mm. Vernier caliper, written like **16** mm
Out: **12.9** mm
